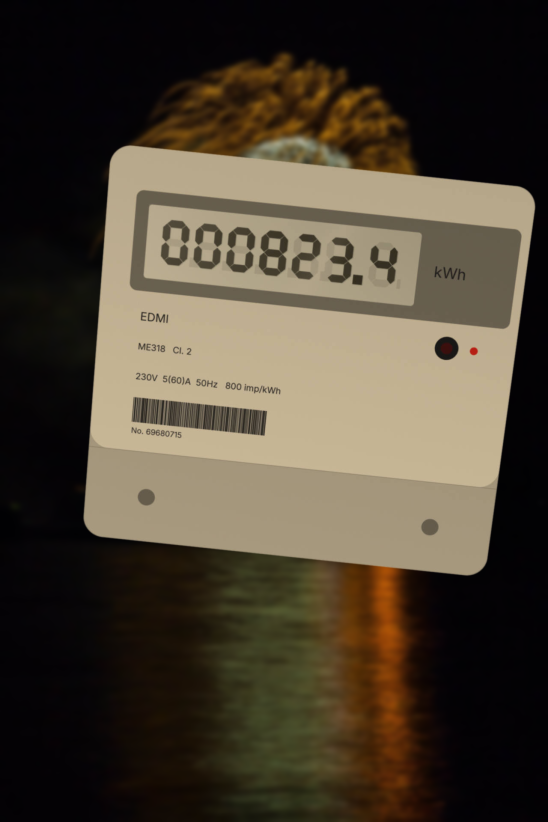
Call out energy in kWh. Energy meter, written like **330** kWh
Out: **823.4** kWh
